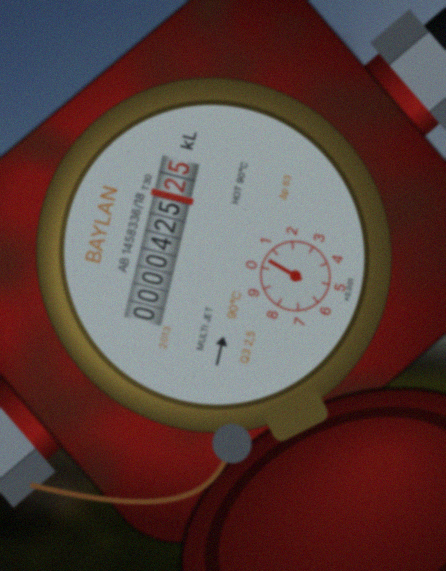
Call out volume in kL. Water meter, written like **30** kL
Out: **425.250** kL
